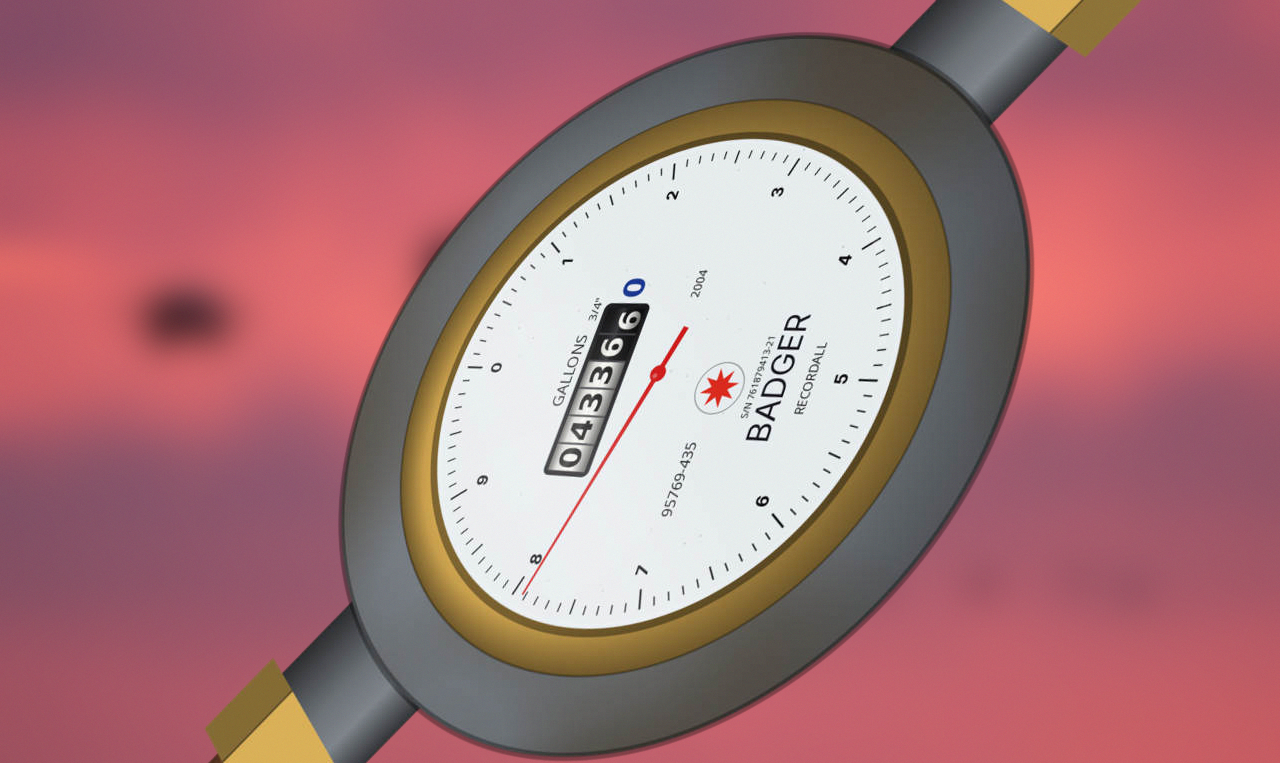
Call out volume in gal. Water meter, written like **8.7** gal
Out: **433657.9** gal
